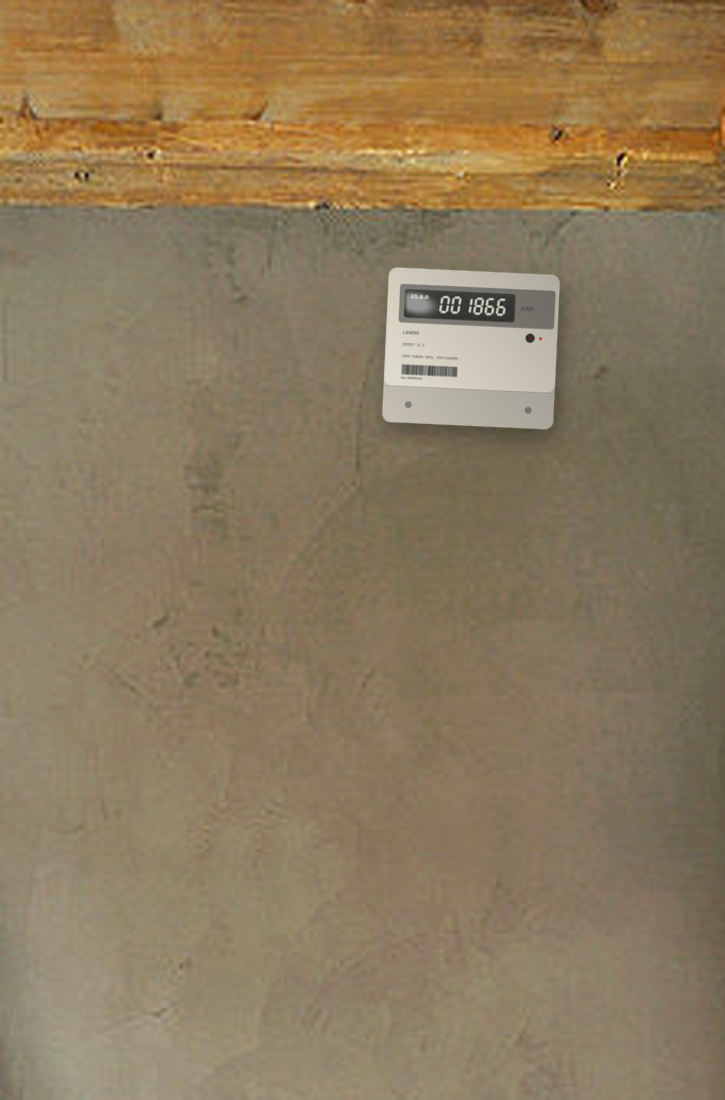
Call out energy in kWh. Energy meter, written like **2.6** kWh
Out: **1866** kWh
